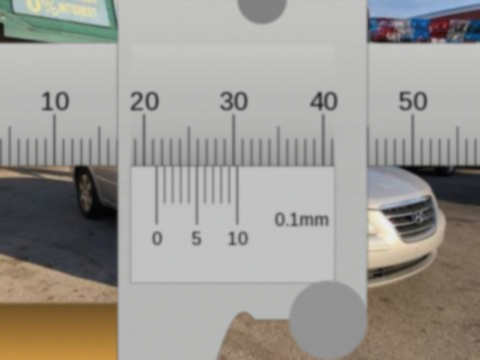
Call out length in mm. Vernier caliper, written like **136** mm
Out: **21.4** mm
